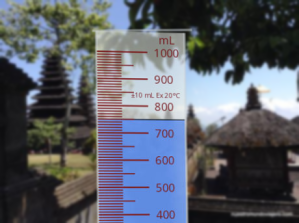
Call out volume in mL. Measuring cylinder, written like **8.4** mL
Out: **750** mL
